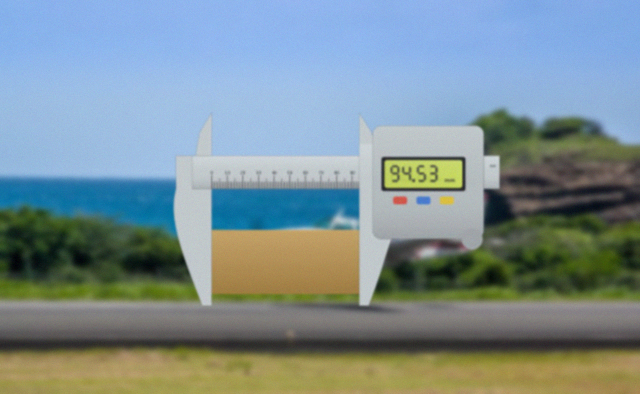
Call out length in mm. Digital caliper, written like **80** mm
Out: **94.53** mm
